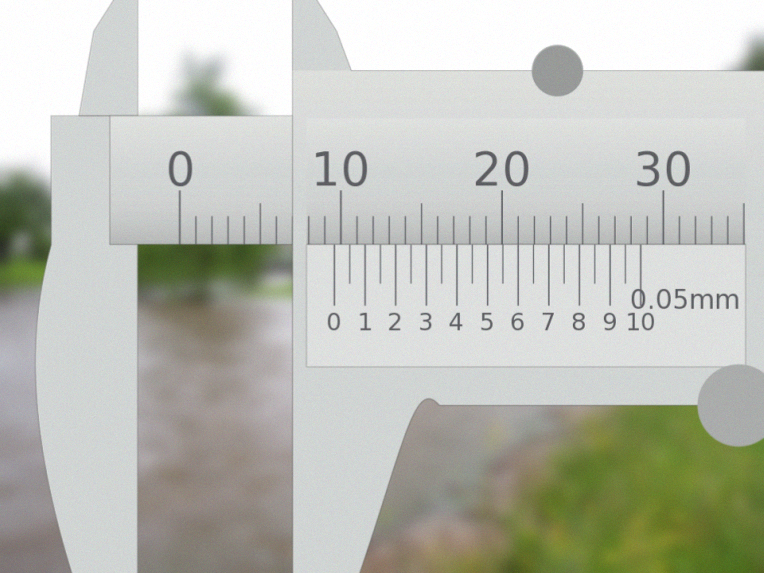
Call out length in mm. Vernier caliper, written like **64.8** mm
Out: **9.6** mm
